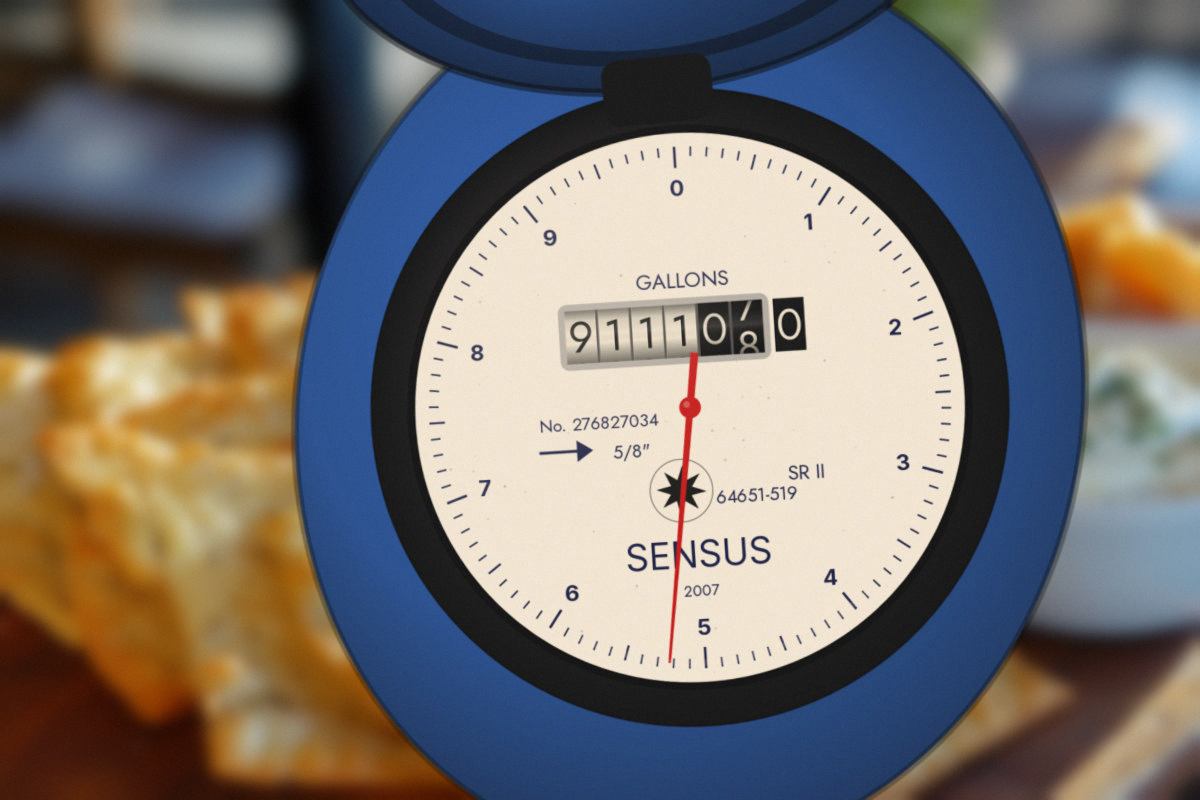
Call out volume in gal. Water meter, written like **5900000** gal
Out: **9111075.2** gal
